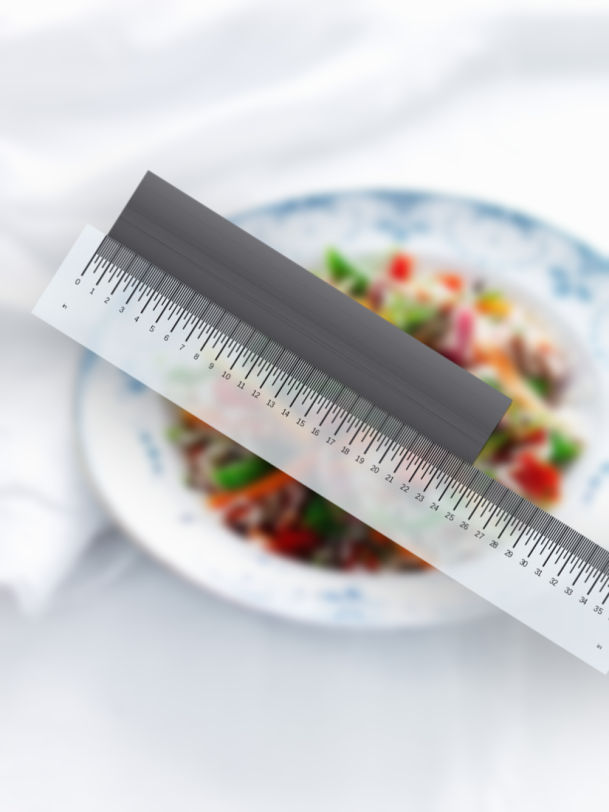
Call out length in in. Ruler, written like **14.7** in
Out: **24.5** in
